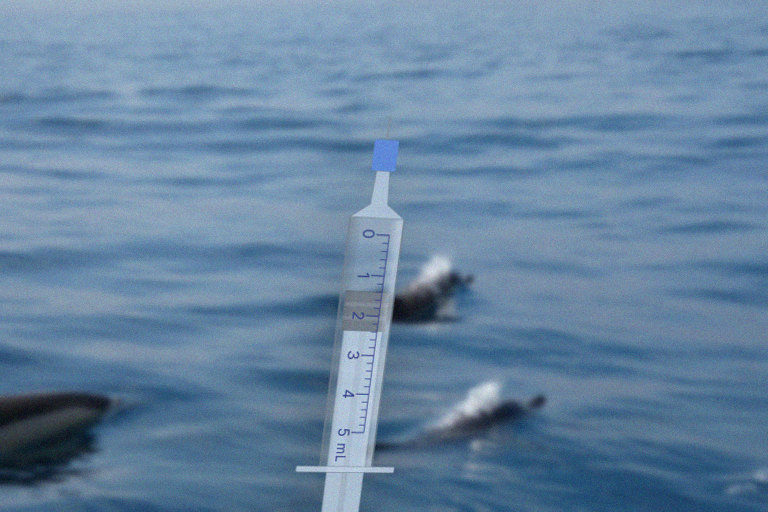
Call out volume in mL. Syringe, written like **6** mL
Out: **1.4** mL
